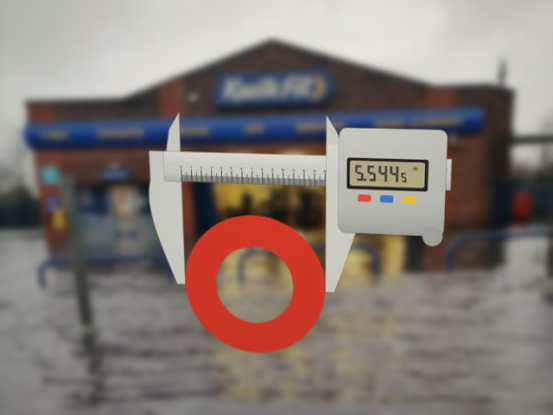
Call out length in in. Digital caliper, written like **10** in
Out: **5.5445** in
